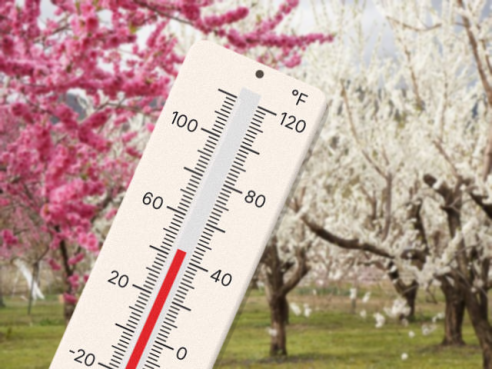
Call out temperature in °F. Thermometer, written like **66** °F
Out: **44** °F
